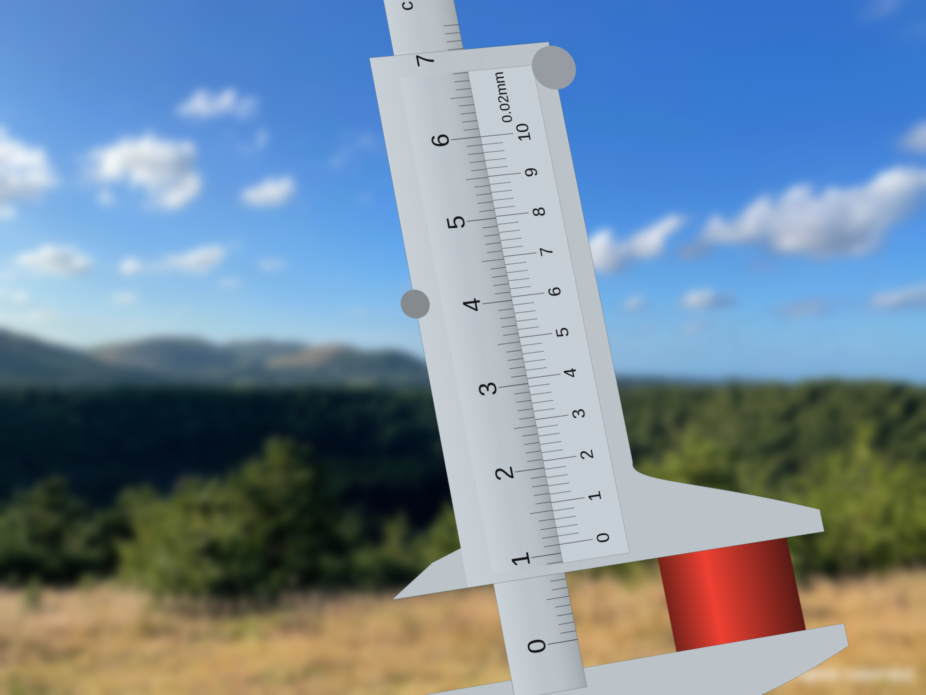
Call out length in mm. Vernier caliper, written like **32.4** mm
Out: **11.0** mm
